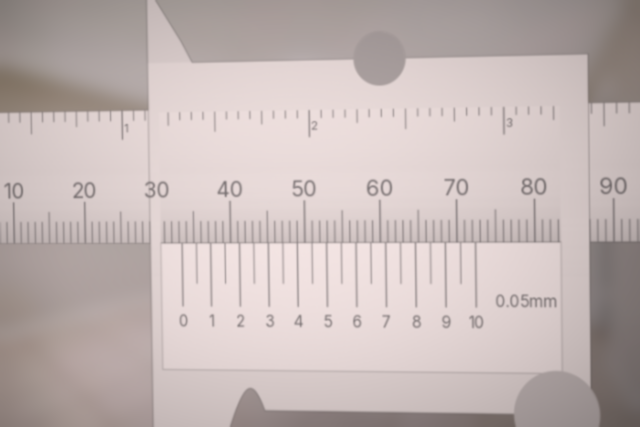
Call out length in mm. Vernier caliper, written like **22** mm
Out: **33.4** mm
